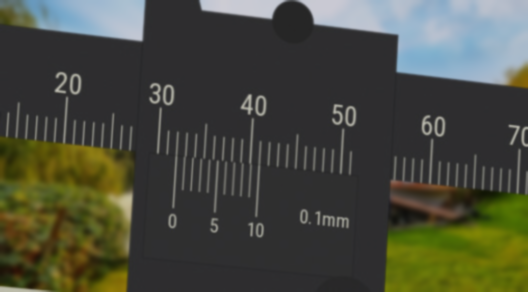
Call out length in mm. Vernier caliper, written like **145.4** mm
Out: **32.0** mm
